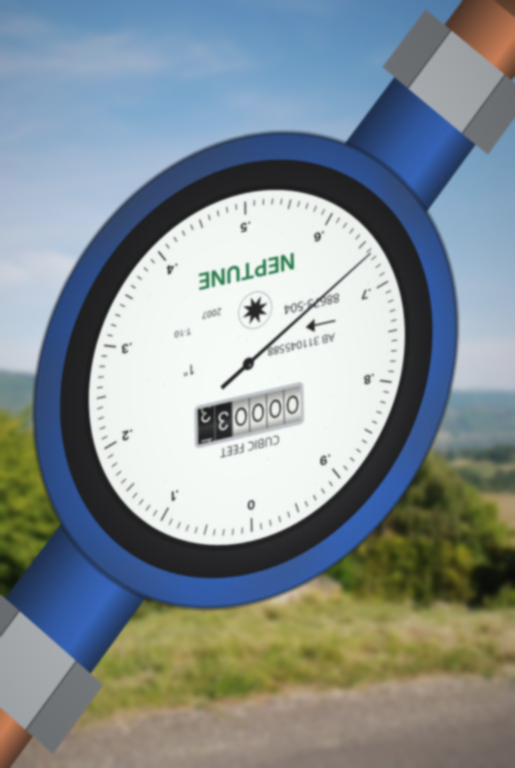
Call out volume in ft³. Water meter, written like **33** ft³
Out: **32.66** ft³
